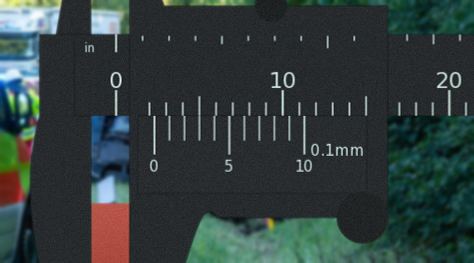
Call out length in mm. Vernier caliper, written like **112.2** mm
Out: **2.3** mm
